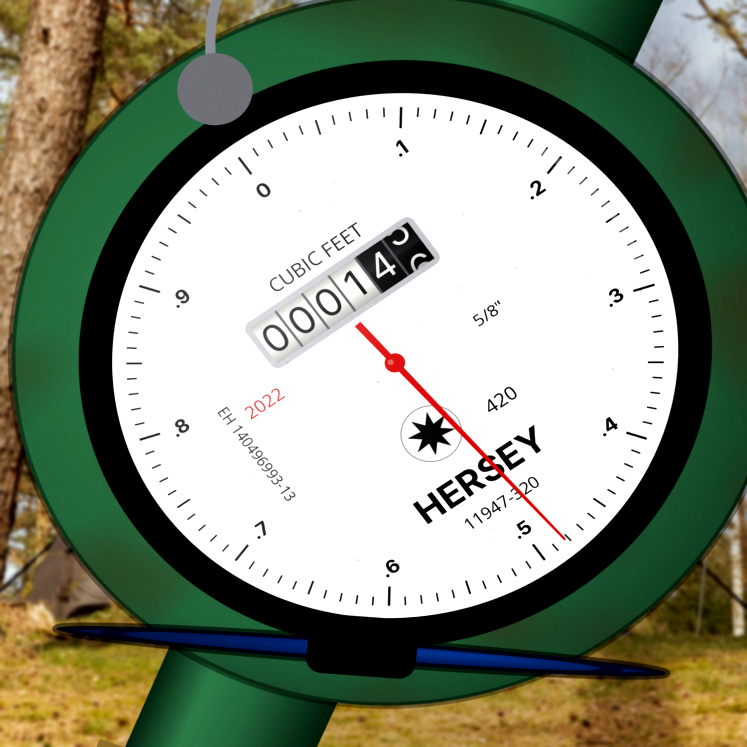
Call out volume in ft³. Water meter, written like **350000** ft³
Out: **145.48** ft³
